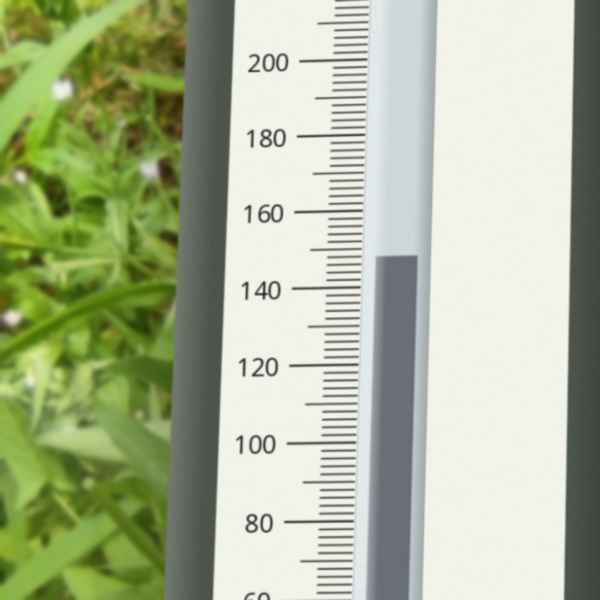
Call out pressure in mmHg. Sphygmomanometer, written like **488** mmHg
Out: **148** mmHg
